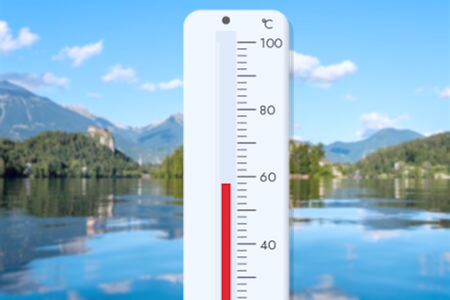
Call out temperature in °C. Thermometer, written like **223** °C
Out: **58** °C
